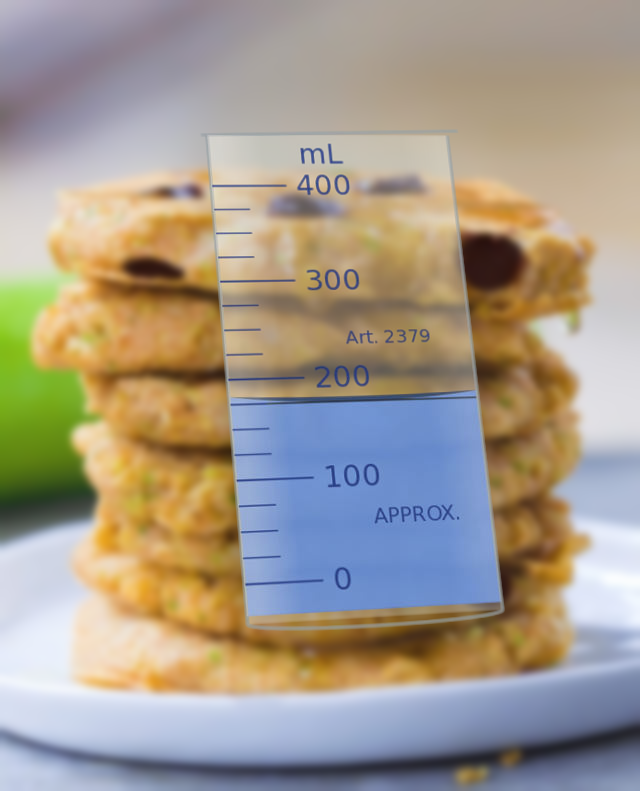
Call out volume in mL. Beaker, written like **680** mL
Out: **175** mL
